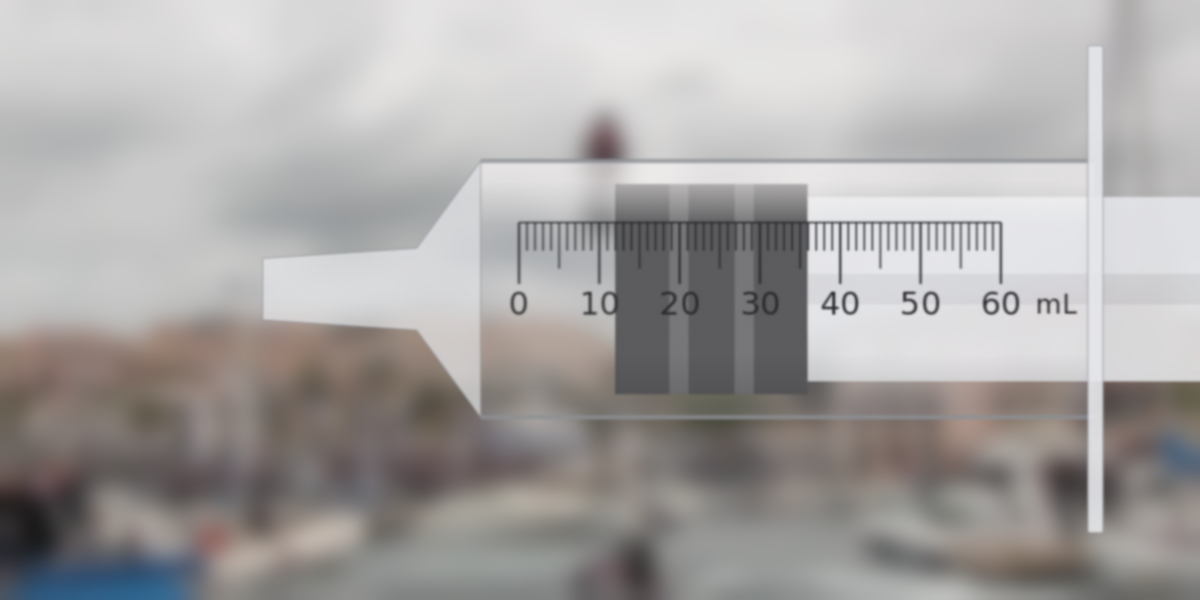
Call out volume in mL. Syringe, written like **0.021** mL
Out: **12** mL
